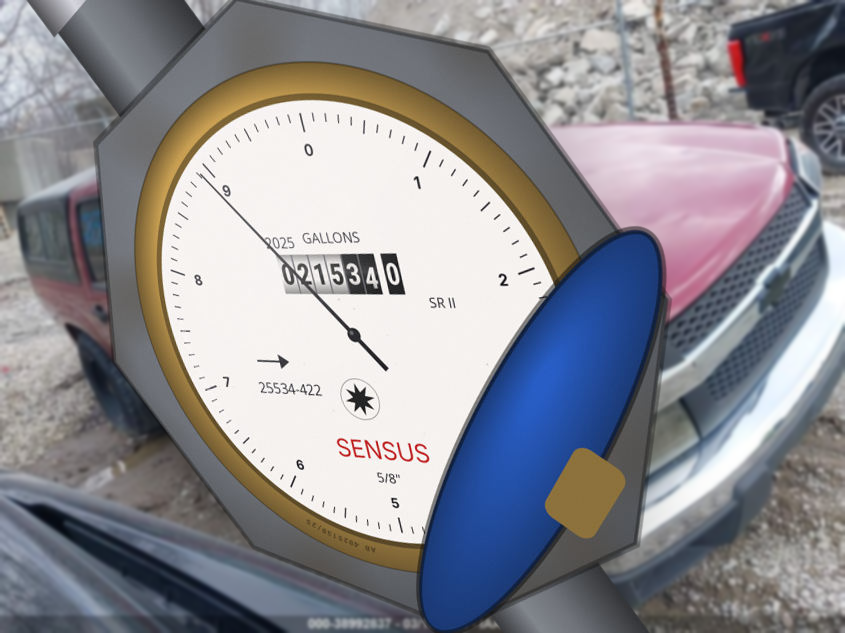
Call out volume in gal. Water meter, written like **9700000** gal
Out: **215338.9** gal
